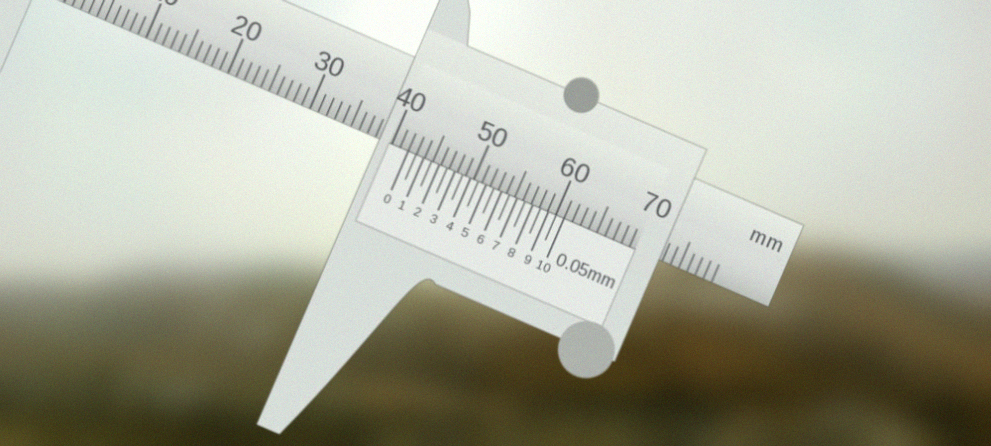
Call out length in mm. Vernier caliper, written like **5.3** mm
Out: **42.0** mm
